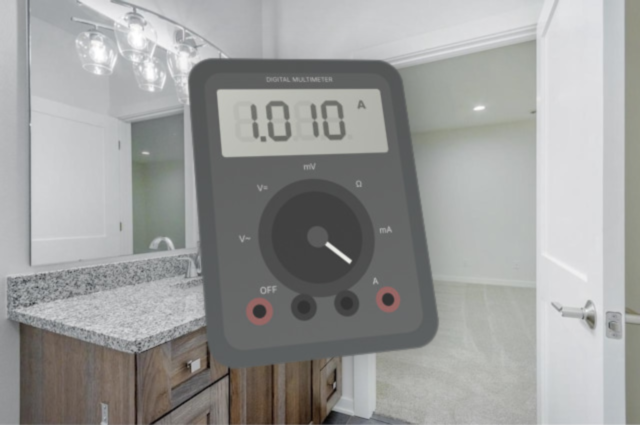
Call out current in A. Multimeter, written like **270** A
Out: **1.010** A
